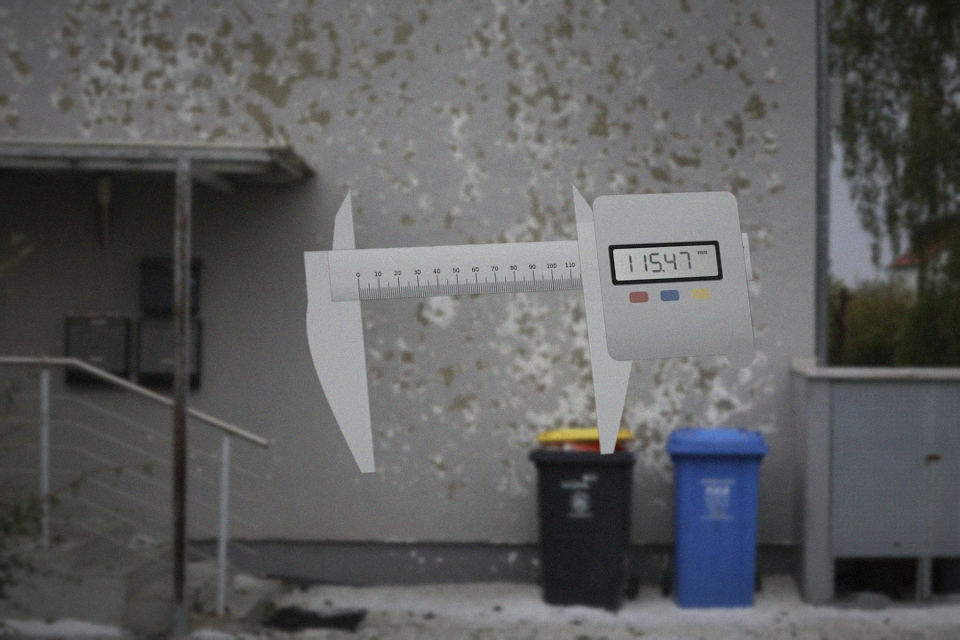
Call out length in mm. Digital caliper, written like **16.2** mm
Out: **115.47** mm
